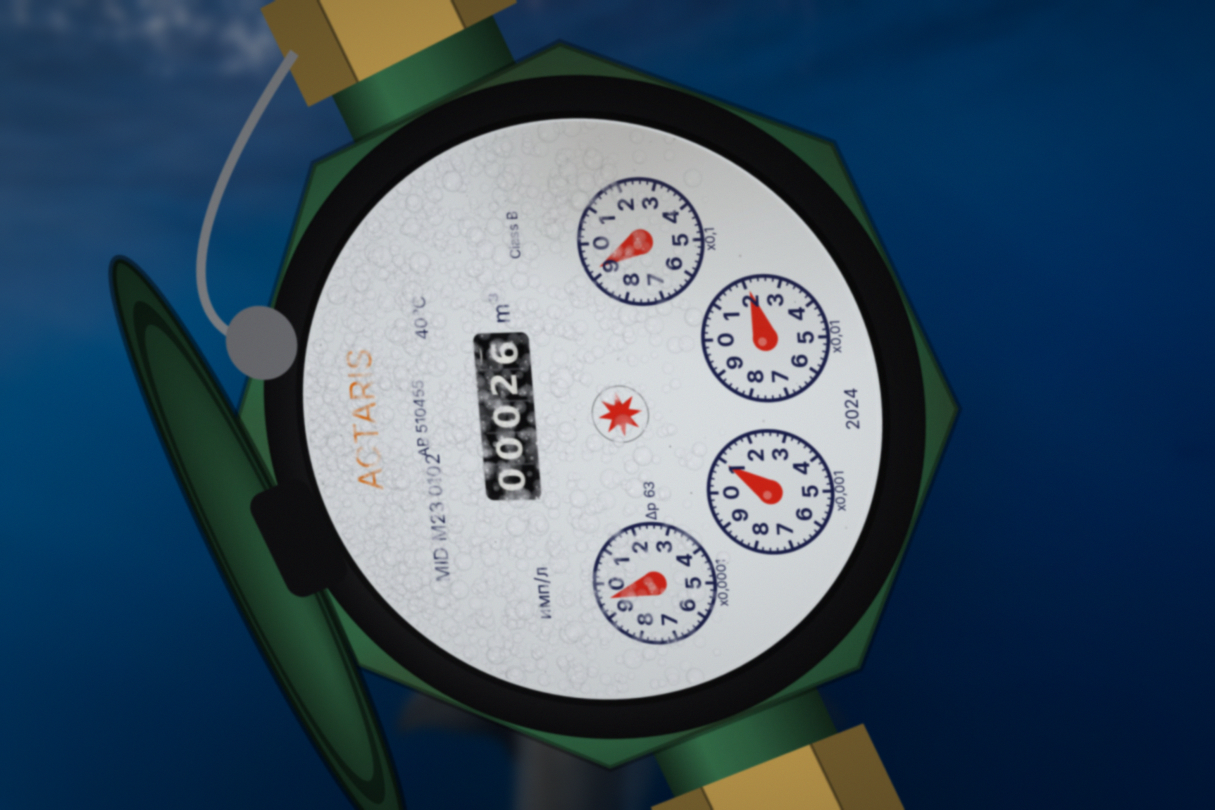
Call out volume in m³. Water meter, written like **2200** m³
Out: **25.9209** m³
